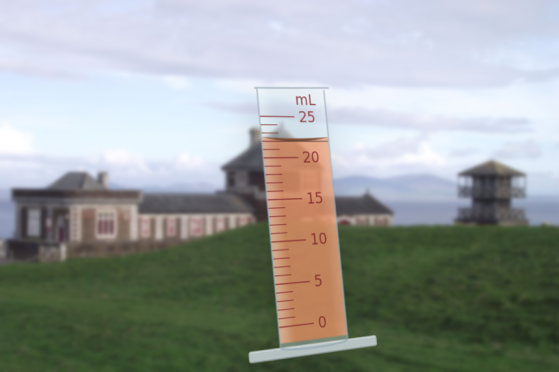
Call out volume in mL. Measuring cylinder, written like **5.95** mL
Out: **22** mL
